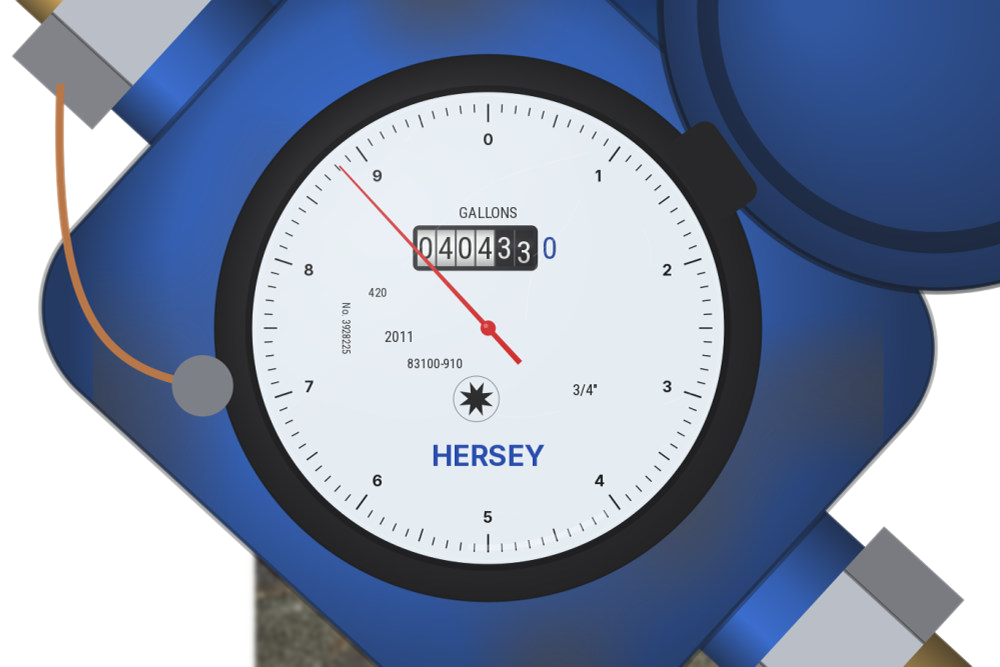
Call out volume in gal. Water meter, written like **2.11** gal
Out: **404328.8** gal
